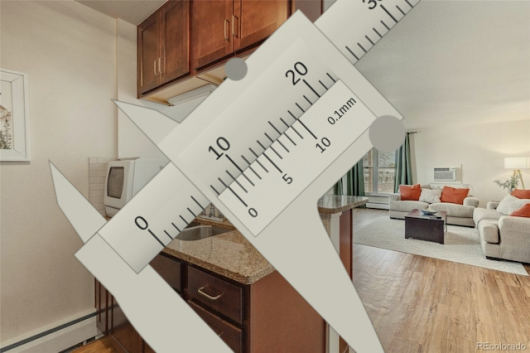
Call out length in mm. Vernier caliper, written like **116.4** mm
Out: **8.1** mm
